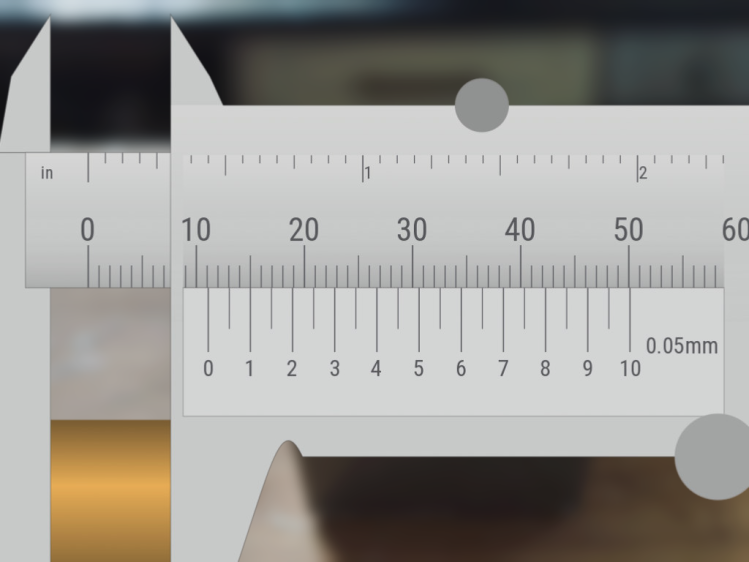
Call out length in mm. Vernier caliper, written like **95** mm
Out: **11.1** mm
